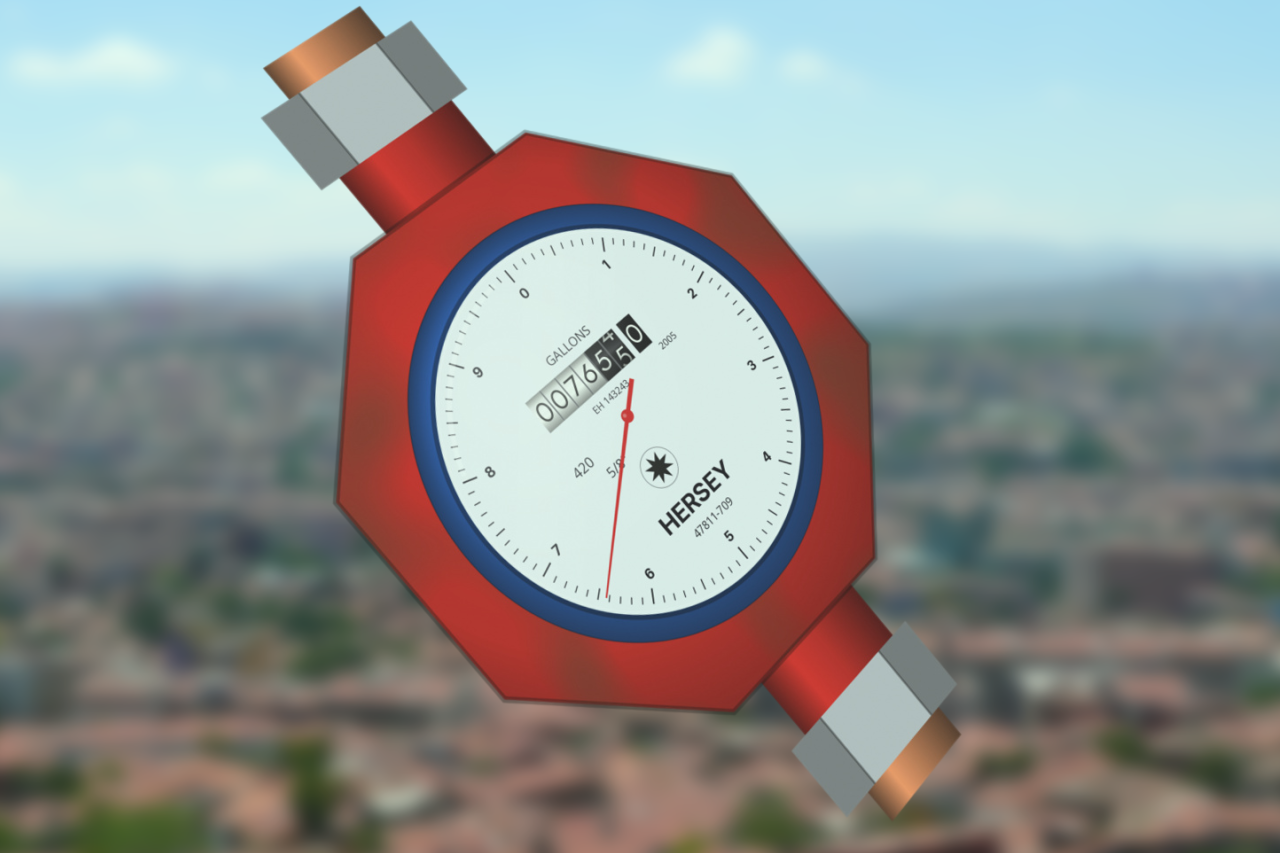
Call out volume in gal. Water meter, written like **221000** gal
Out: **76546.4** gal
